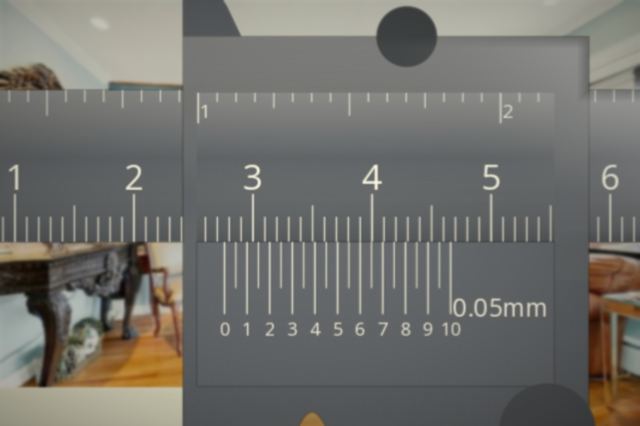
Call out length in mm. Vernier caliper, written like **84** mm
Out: **27.6** mm
